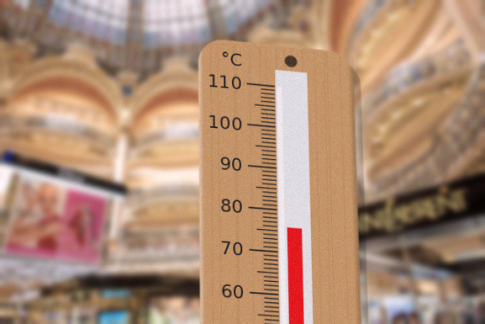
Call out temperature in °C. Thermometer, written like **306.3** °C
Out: **76** °C
